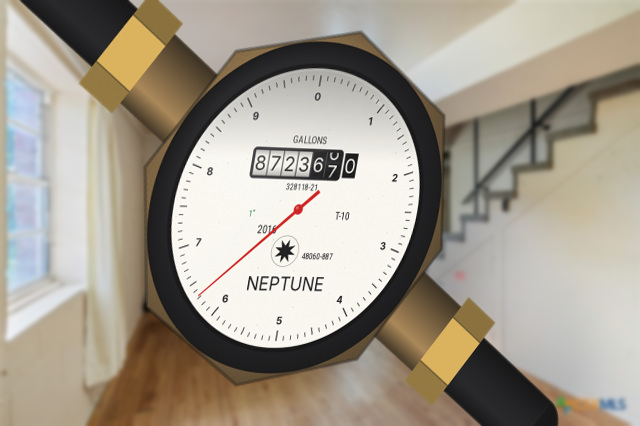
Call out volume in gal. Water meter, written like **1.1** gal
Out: **8723666.3** gal
